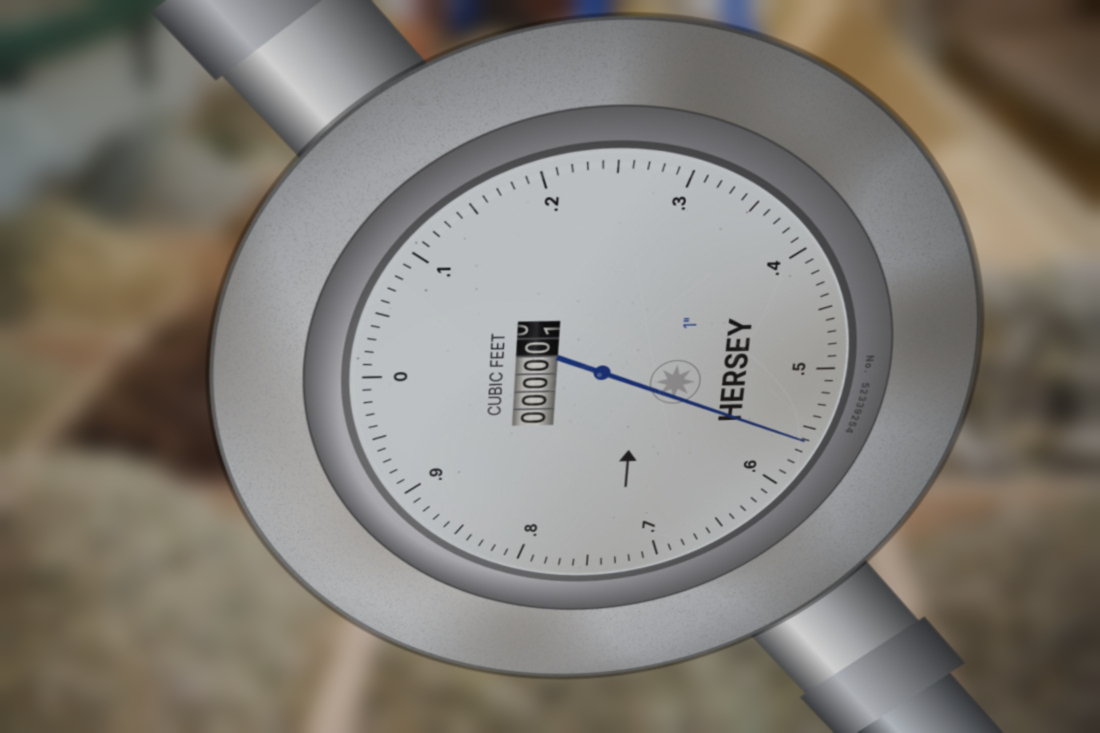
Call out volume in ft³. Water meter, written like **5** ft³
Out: **0.56** ft³
